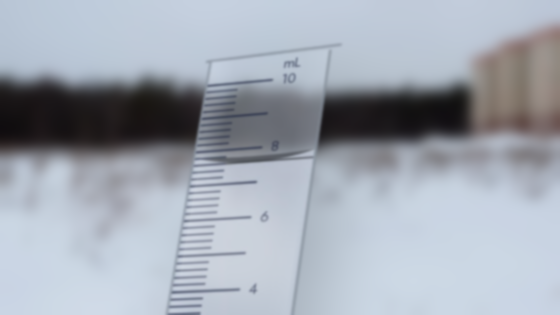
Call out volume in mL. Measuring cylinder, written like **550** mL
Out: **7.6** mL
